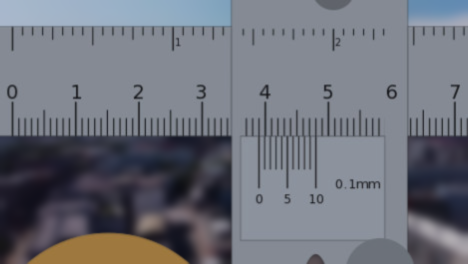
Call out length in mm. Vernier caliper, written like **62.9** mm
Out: **39.0** mm
